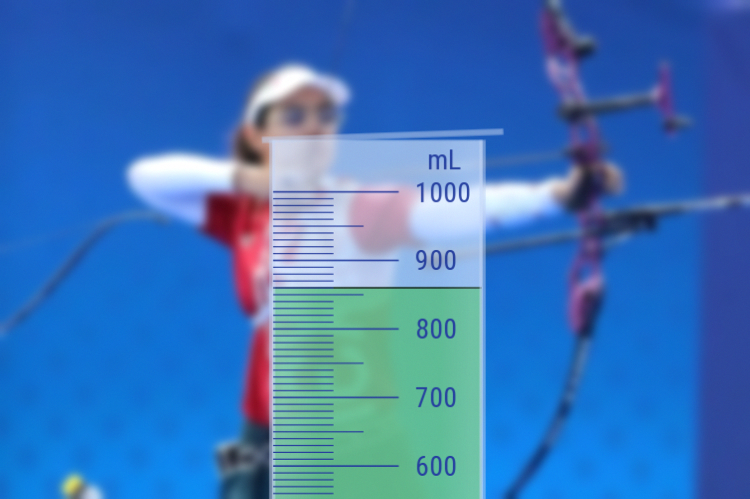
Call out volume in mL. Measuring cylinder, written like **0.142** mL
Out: **860** mL
